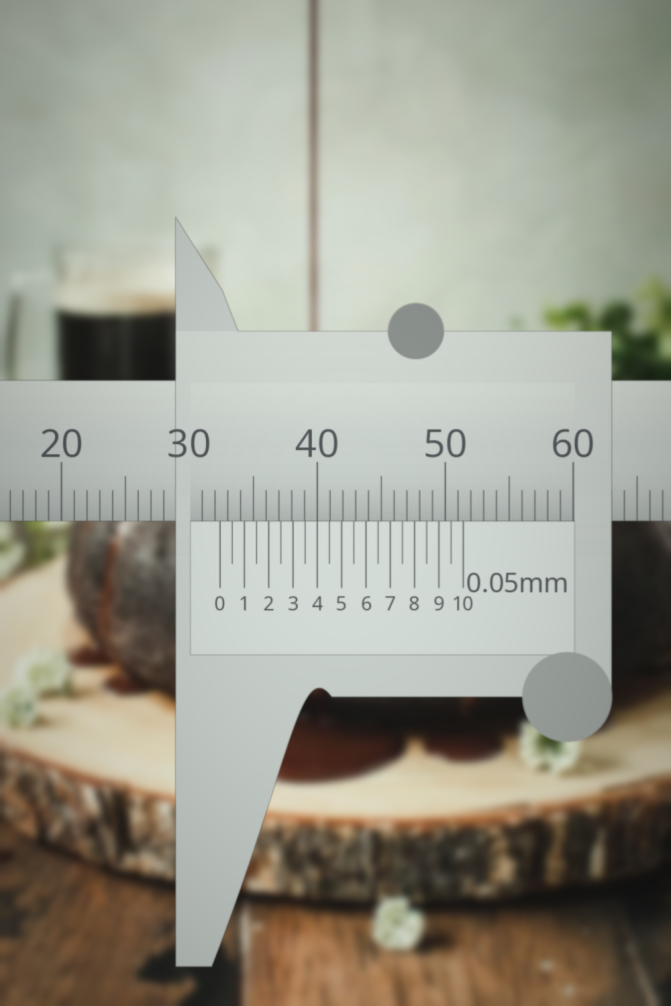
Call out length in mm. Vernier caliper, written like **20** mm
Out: **32.4** mm
